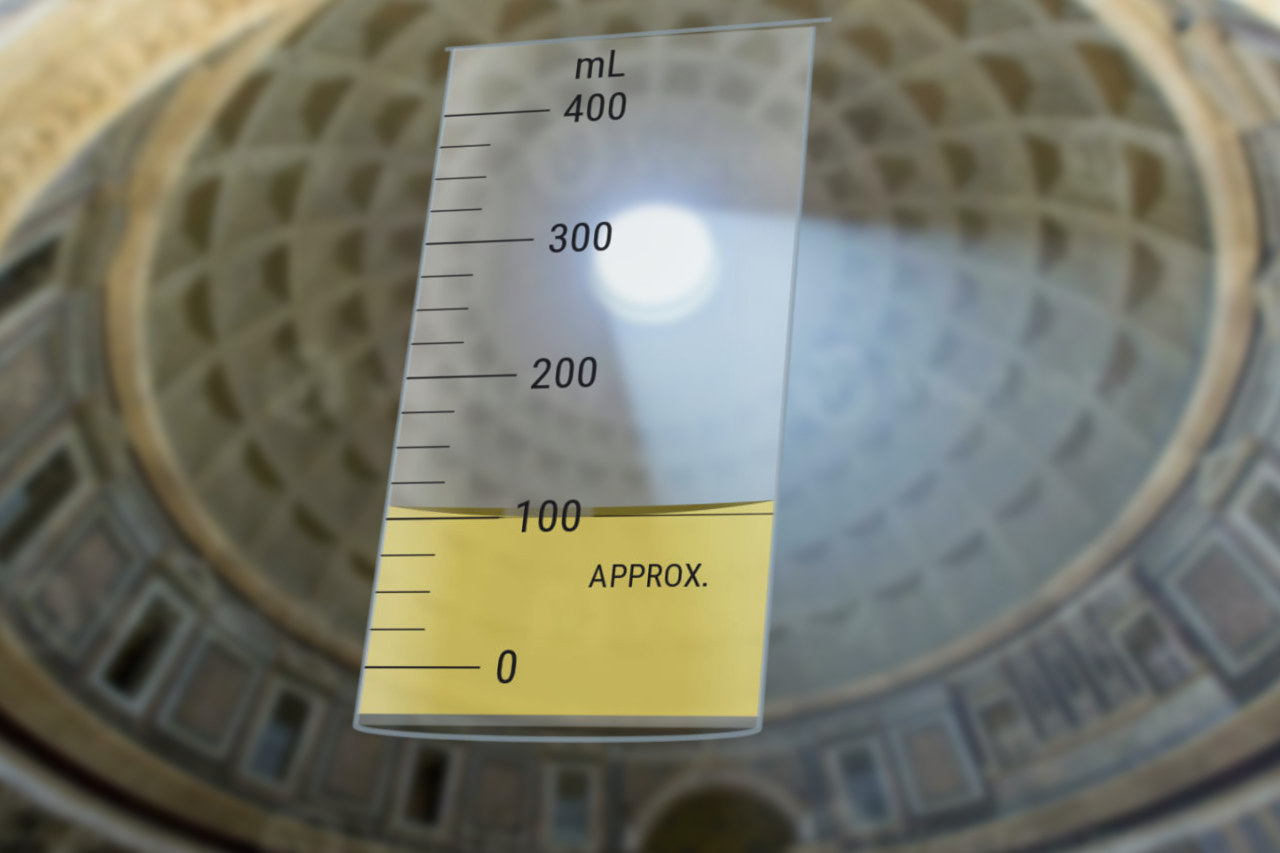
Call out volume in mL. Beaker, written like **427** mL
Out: **100** mL
